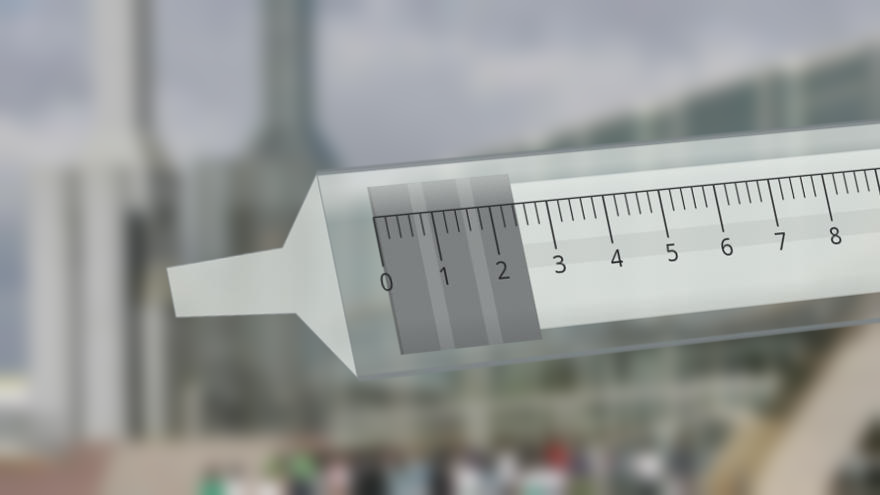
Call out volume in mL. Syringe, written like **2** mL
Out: **0** mL
